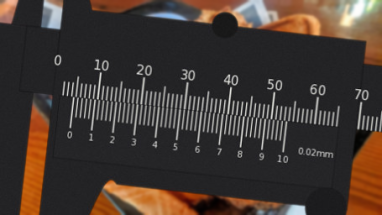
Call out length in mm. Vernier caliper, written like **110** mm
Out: **4.5** mm
